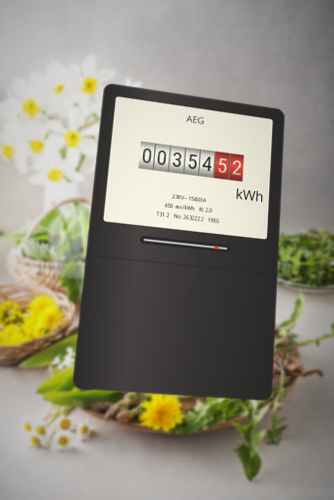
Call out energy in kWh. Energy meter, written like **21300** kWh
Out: **354.52** kWh
